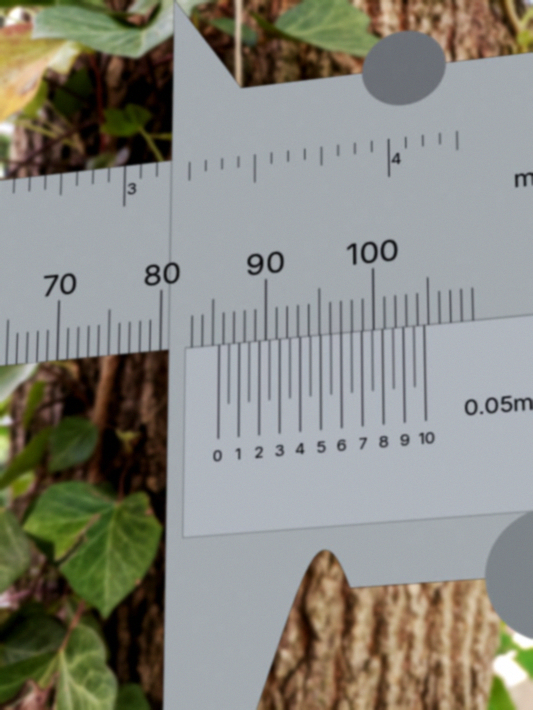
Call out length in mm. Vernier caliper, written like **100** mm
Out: **85.6** mm
